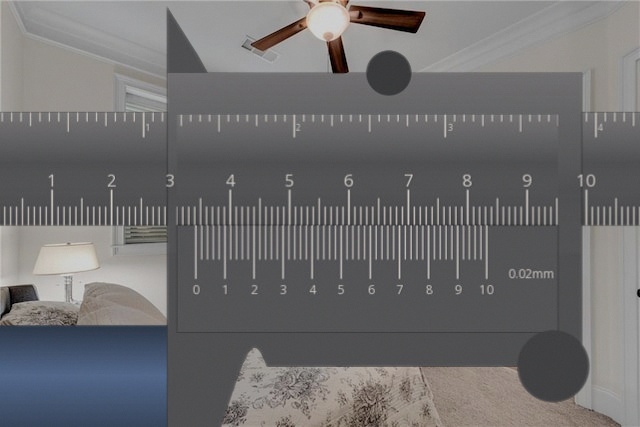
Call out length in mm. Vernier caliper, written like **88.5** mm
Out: **34.2** mm
